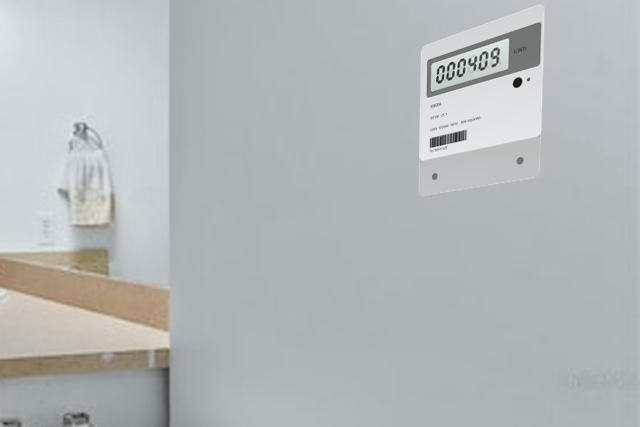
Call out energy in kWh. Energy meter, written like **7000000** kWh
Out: **409** kWh
